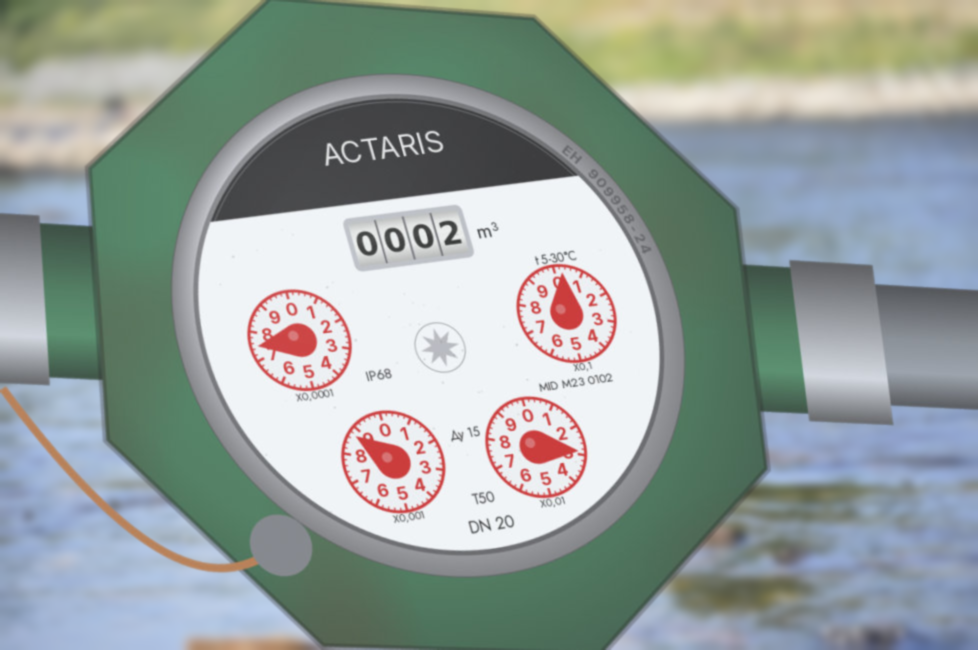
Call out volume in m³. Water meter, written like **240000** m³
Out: **2.0287** m³
